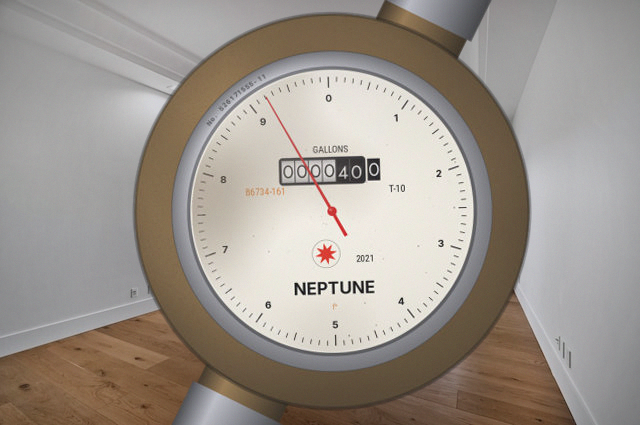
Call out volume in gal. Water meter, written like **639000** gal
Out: **399.2** gal
